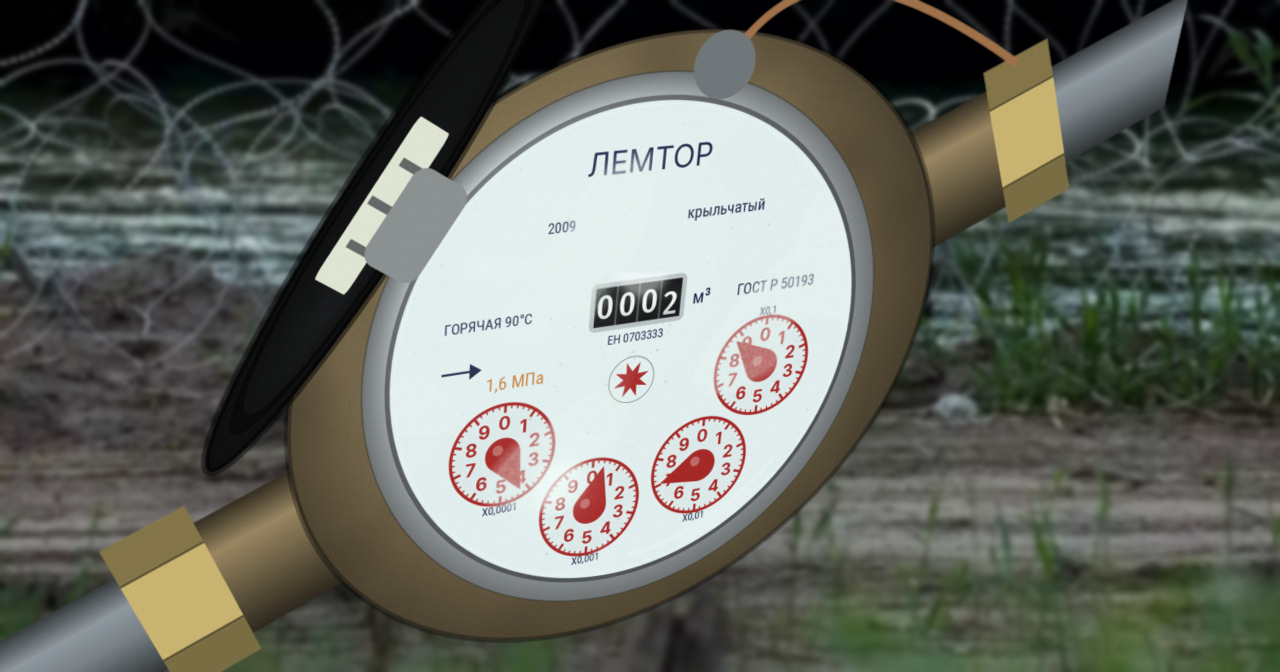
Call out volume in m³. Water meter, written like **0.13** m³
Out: **1.8704** m³
